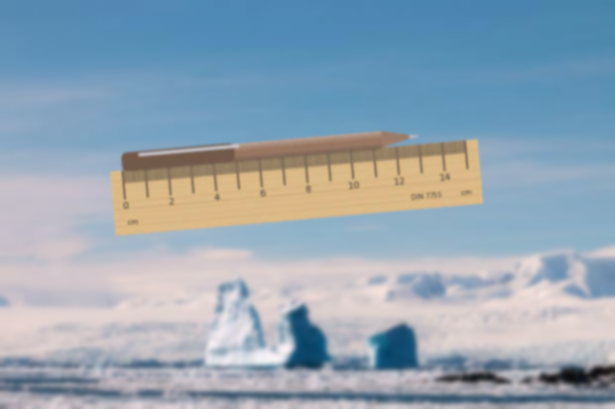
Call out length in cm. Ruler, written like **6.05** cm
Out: **13** cm
